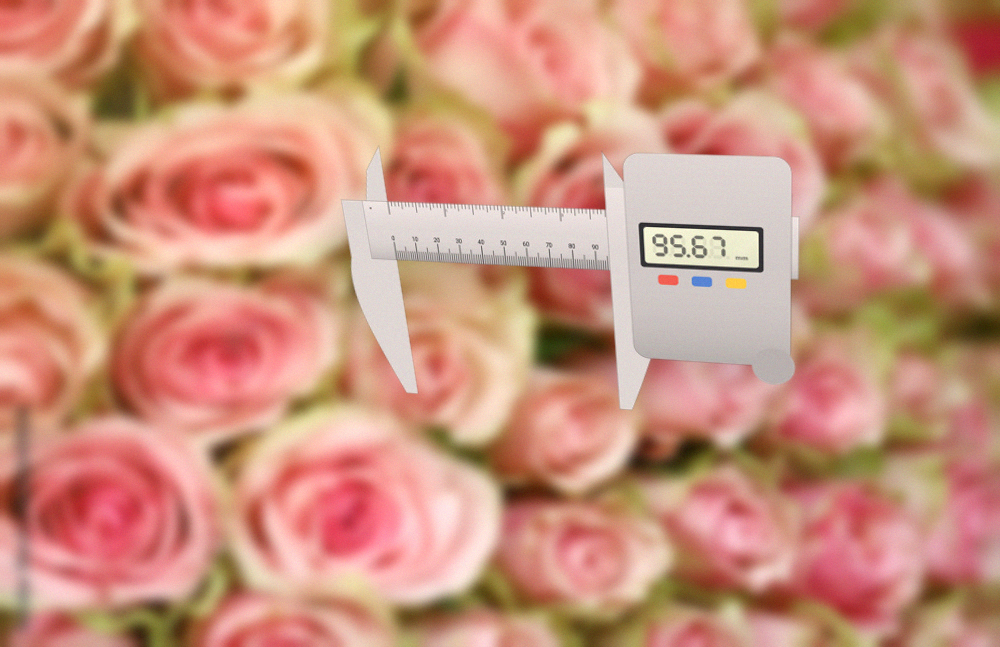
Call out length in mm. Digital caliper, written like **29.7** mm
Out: **95.67** mm
